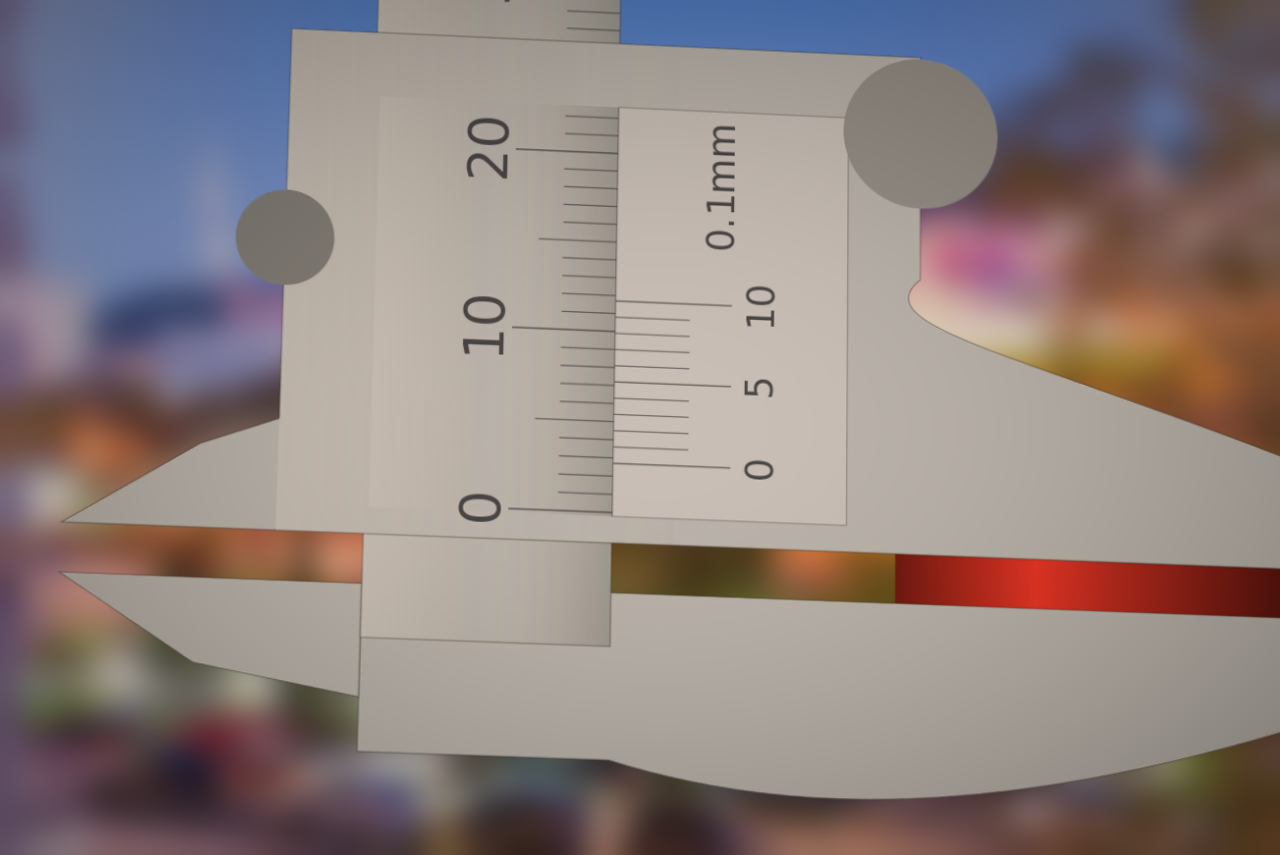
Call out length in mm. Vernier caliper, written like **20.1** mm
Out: **2.7** mm
